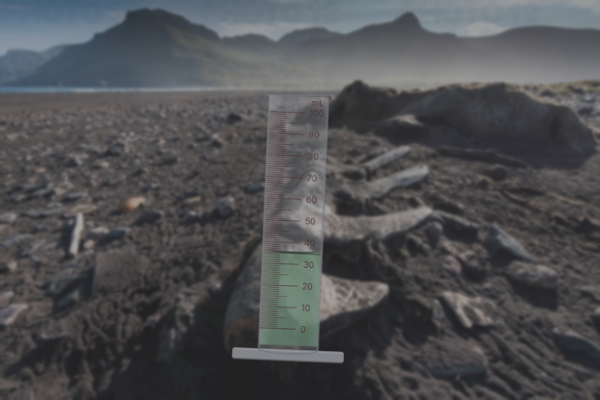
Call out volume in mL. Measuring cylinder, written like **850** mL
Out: **35** mL
